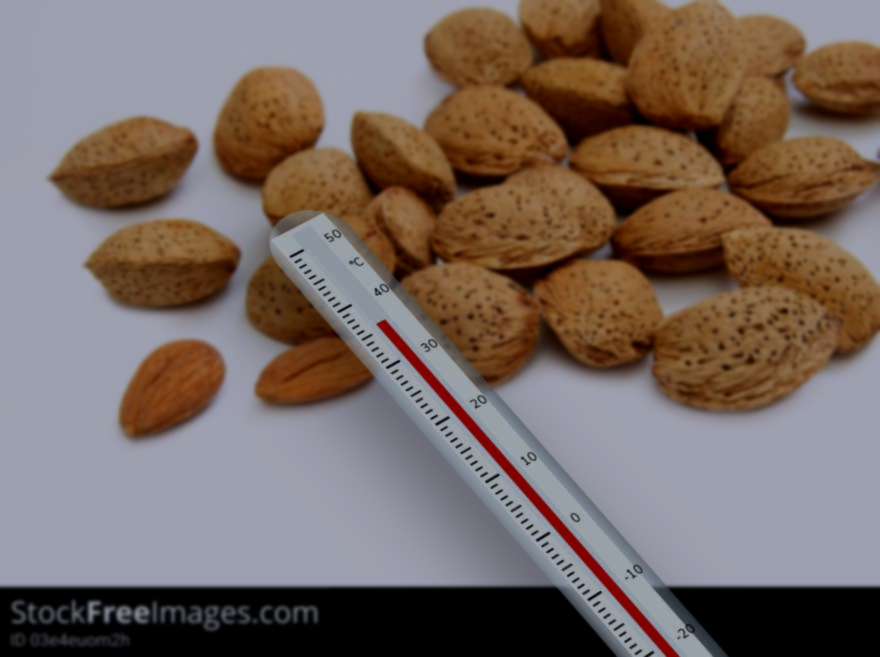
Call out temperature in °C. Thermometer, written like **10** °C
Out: **36** °C
